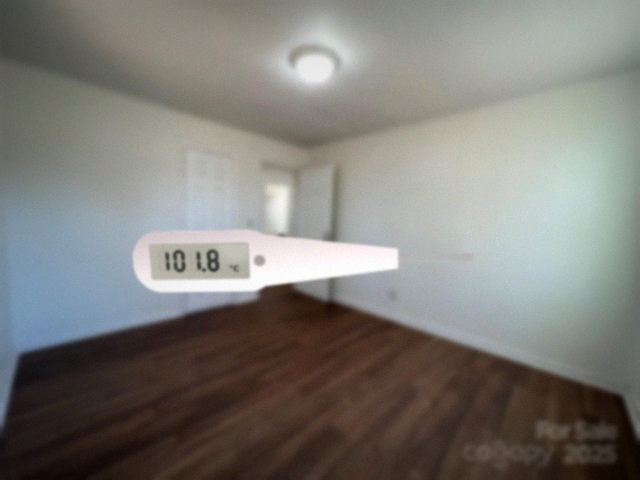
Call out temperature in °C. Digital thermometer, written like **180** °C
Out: **101.8** °C
